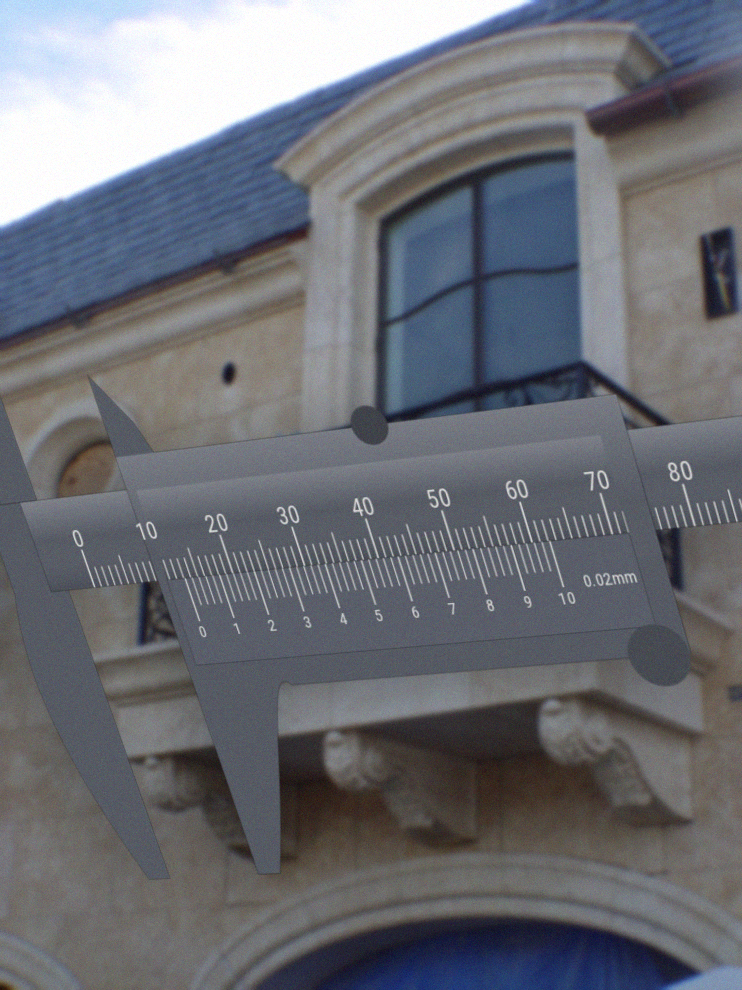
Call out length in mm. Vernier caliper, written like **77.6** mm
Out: **13.2** mm
